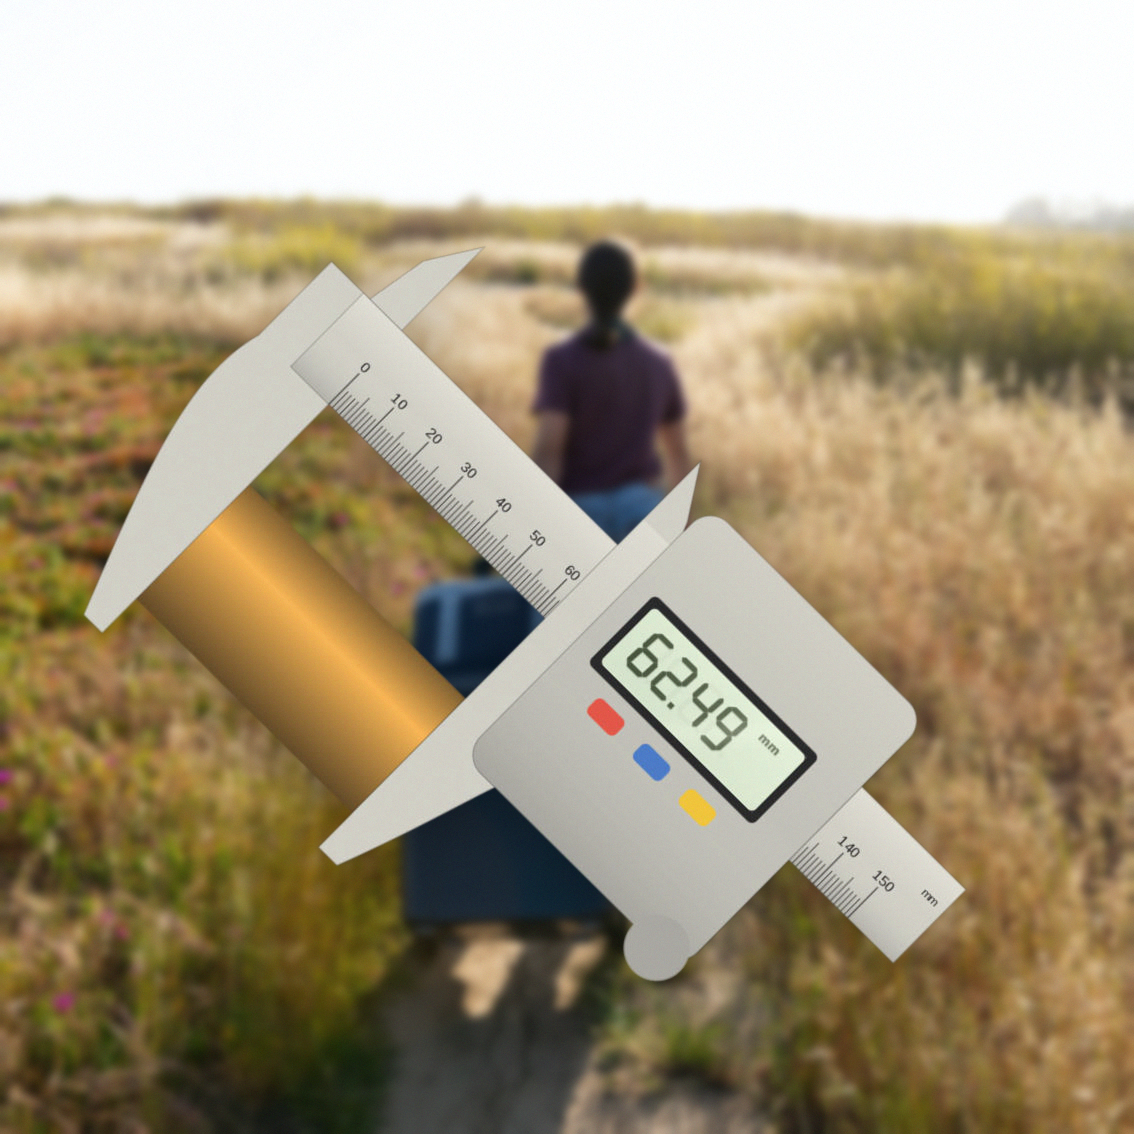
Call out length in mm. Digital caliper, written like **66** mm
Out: **62.49** mm
